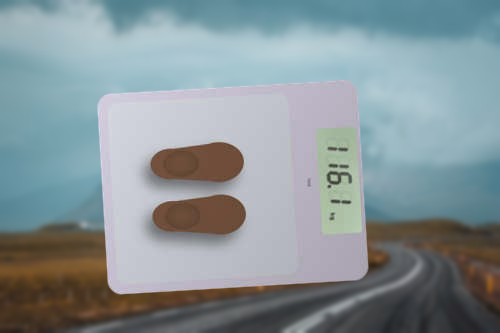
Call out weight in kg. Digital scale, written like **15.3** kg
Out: **116.1** kg
